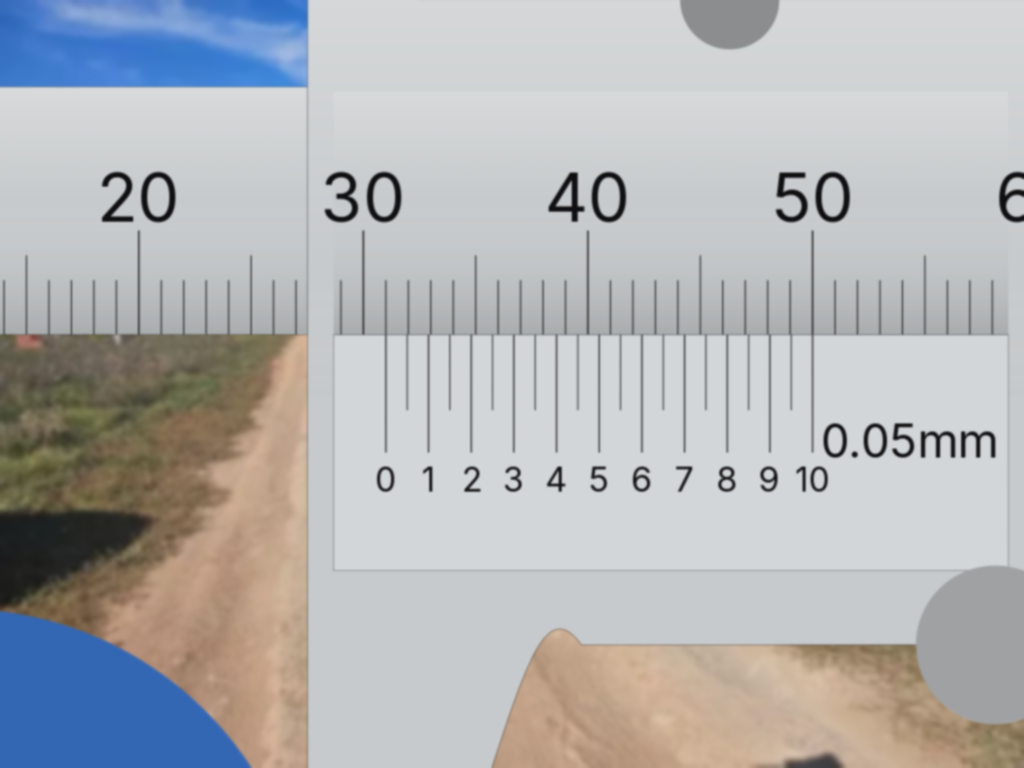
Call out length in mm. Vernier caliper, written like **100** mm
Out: **31.0** mm
